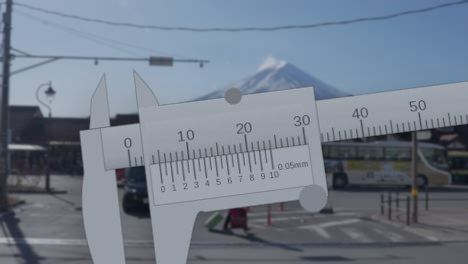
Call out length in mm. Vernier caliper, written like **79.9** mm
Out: **5.0** mm
